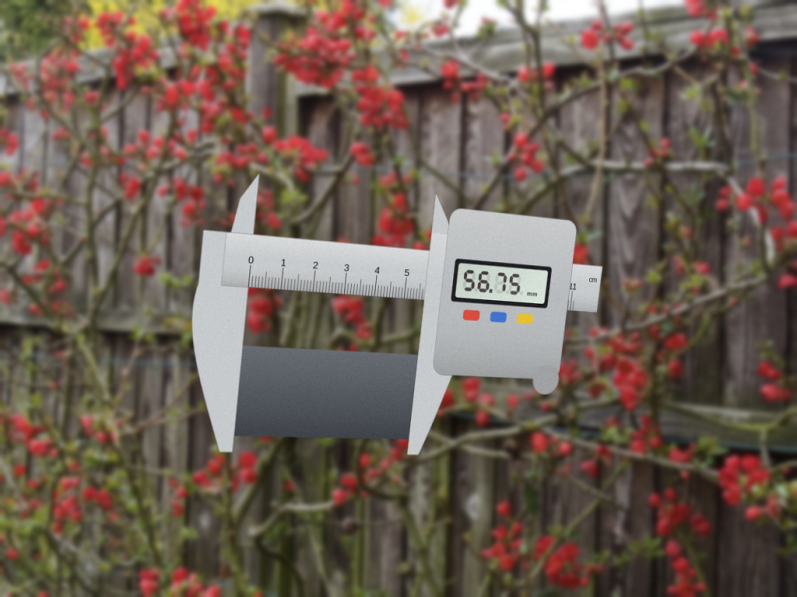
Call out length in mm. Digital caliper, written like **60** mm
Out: **56.75** mm
